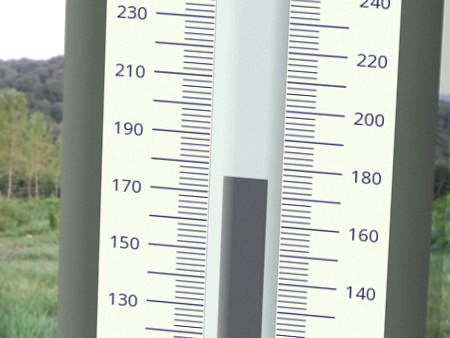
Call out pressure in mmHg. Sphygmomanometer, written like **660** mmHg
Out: **176** mmHg
